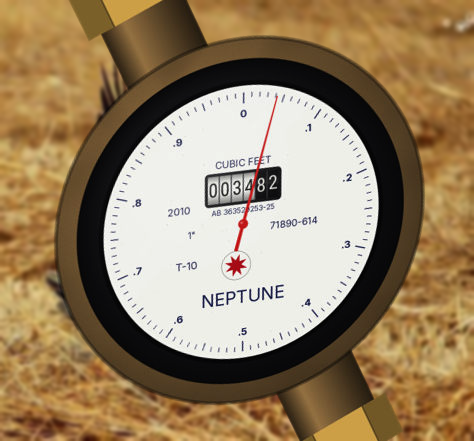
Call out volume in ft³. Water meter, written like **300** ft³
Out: **3482.04** ft³
